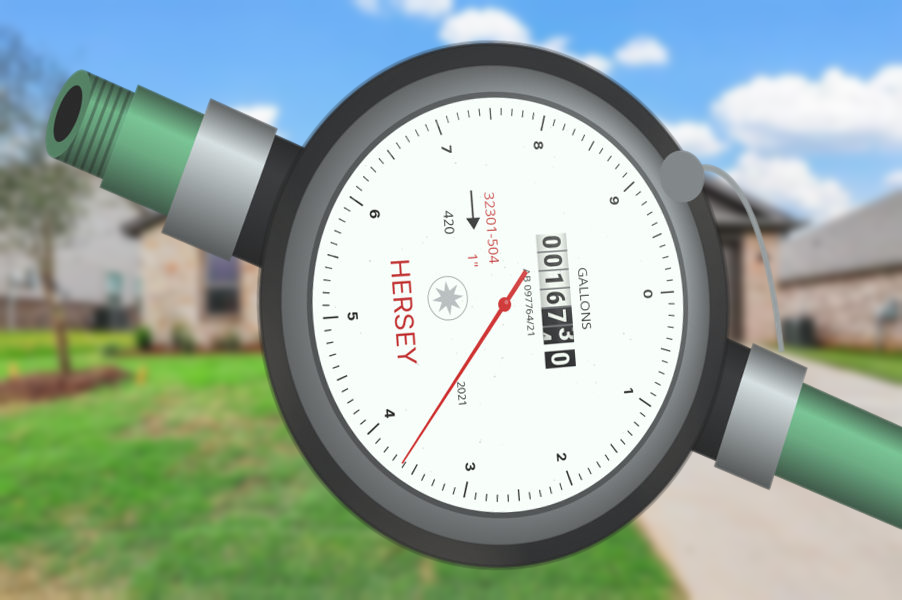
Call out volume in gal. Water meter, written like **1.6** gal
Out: **16733.6** gal
